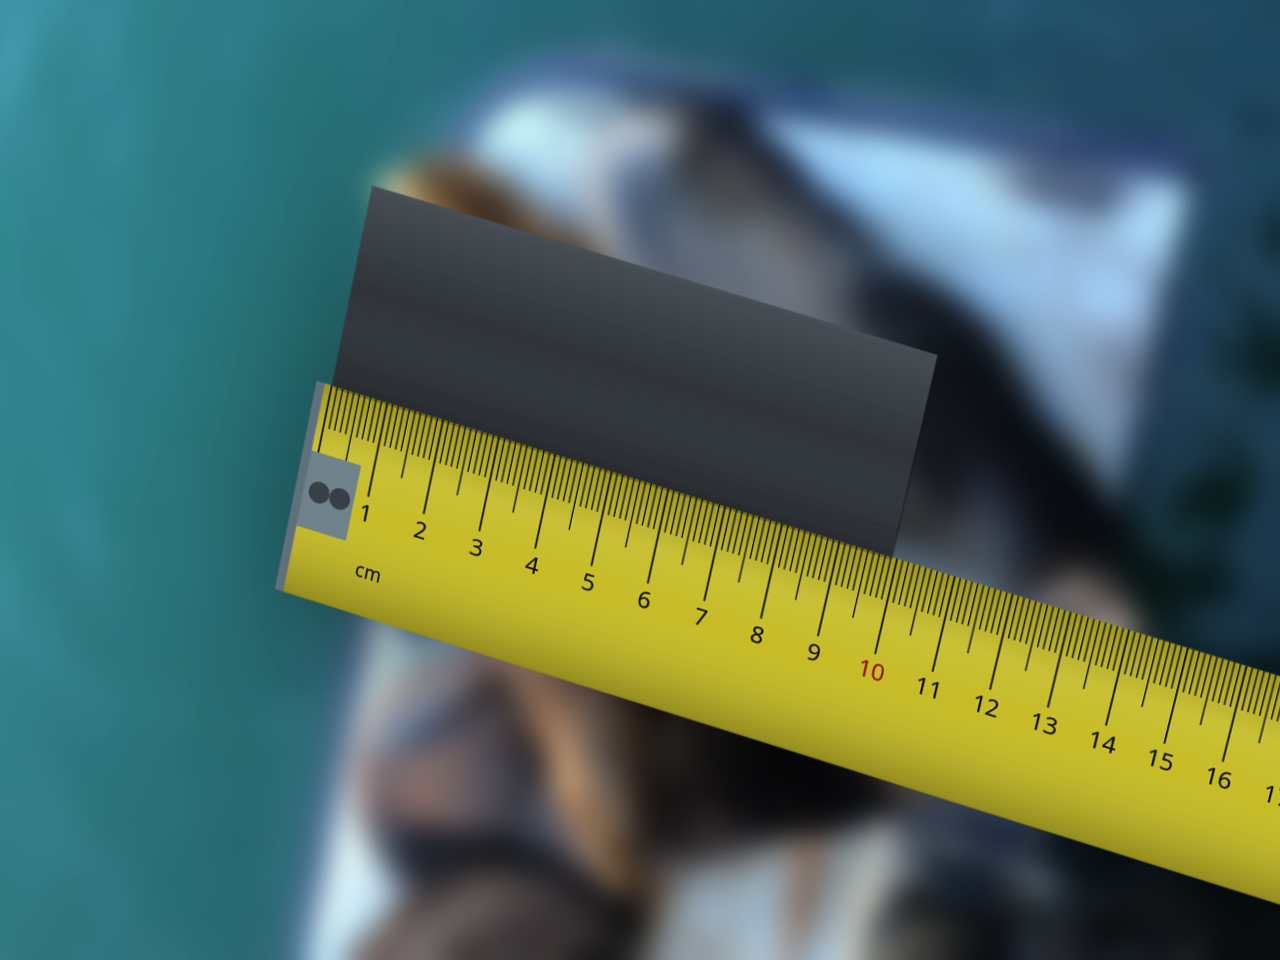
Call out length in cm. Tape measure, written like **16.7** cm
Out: **9.9** cm
